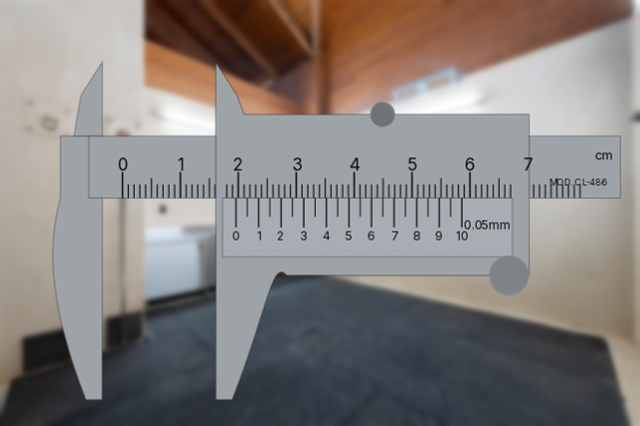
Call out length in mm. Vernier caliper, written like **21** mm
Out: **19.6** mm
